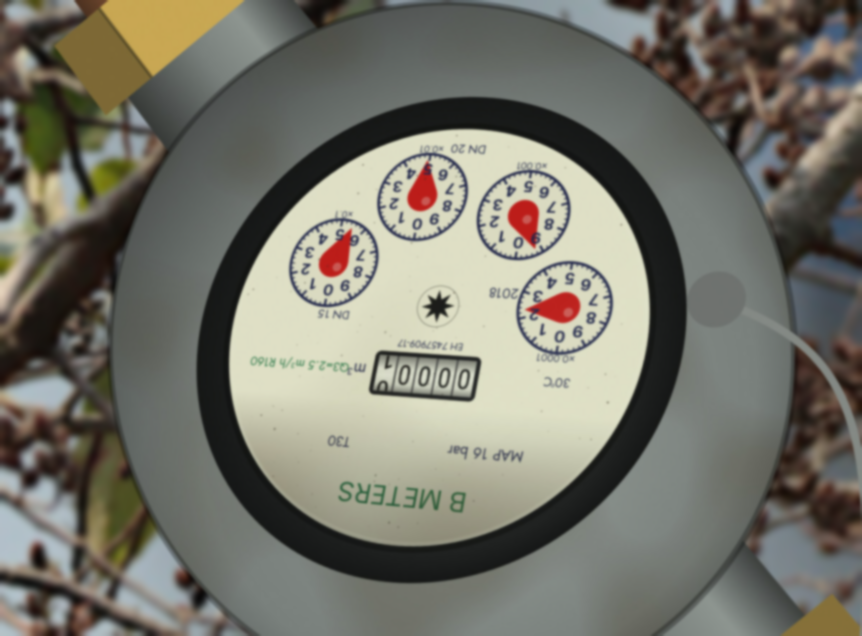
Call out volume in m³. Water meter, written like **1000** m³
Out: **0.5492** m³
